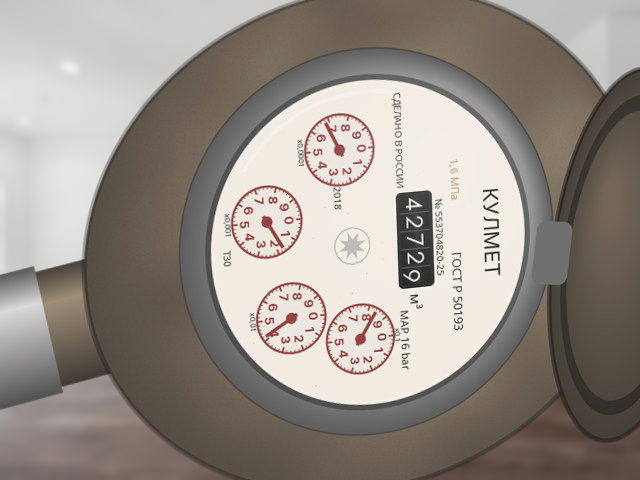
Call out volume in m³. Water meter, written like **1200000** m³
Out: **42728.8416** m³
